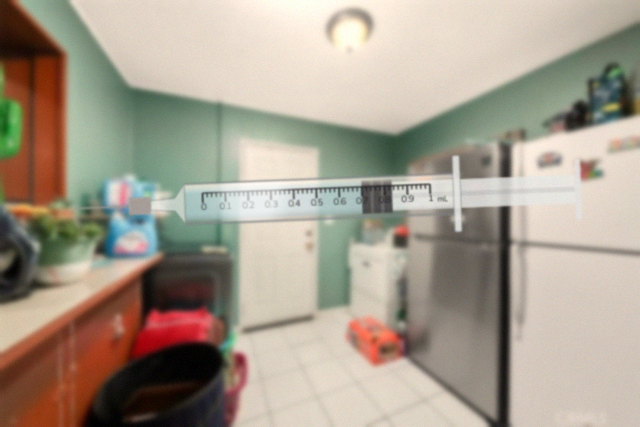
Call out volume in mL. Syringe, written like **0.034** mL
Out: **0.7** mL
